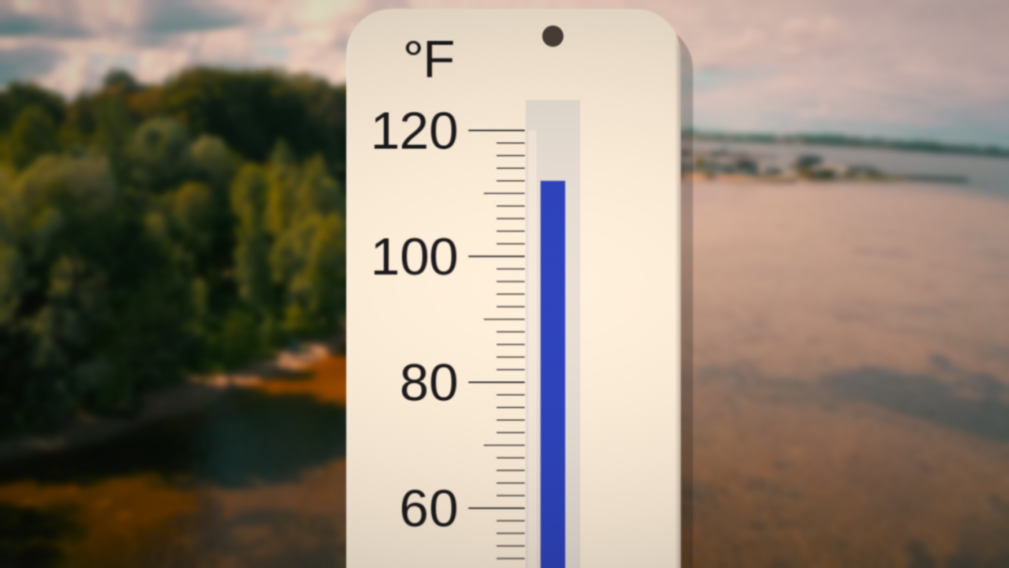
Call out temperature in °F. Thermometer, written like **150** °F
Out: **112** °F
